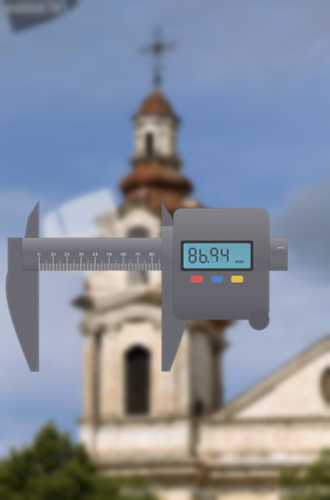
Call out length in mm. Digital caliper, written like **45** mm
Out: **86.94** mm
